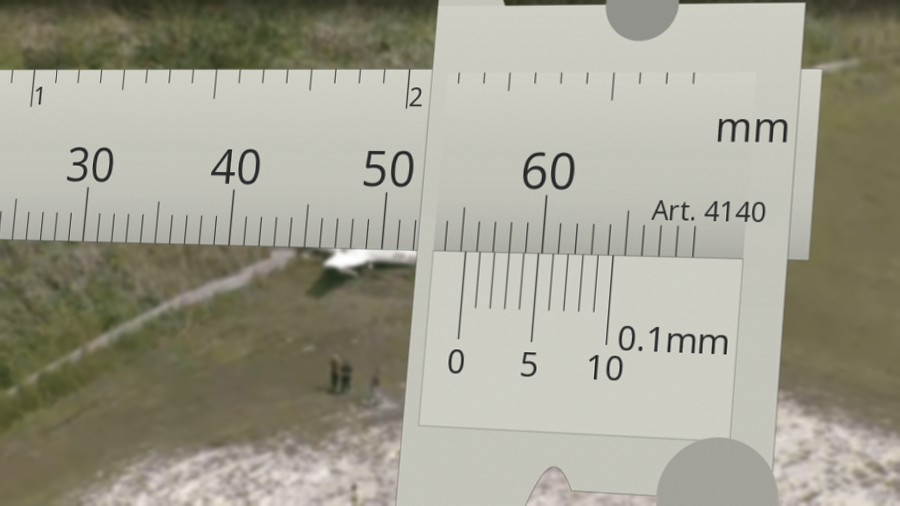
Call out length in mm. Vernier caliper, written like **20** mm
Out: **55.3** mm
